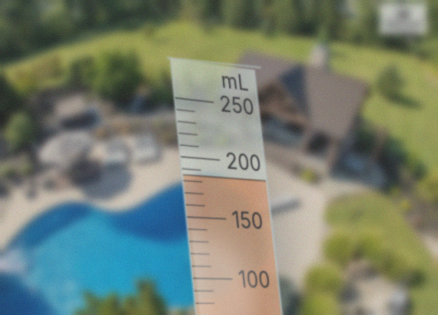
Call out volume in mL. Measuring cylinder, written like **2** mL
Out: **185** mL
